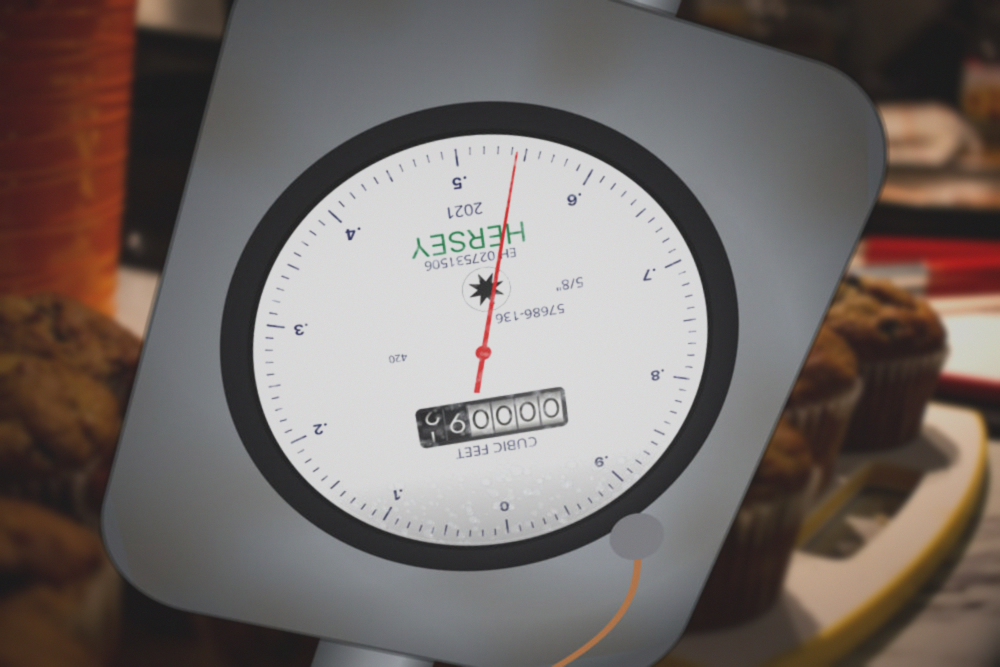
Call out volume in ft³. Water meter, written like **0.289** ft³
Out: **91.54** ft³
